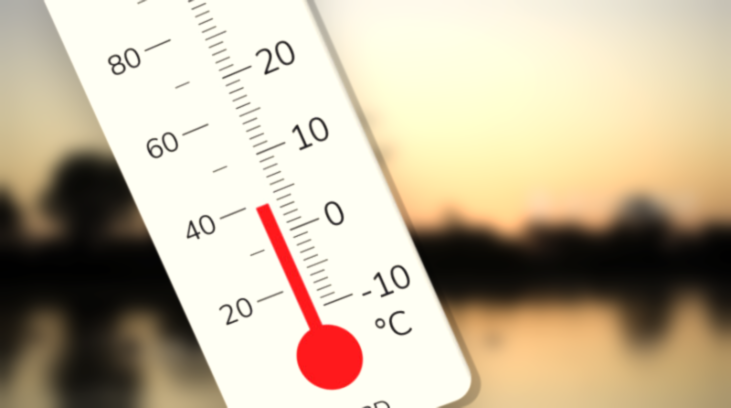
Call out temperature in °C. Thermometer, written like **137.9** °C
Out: **4** °C
